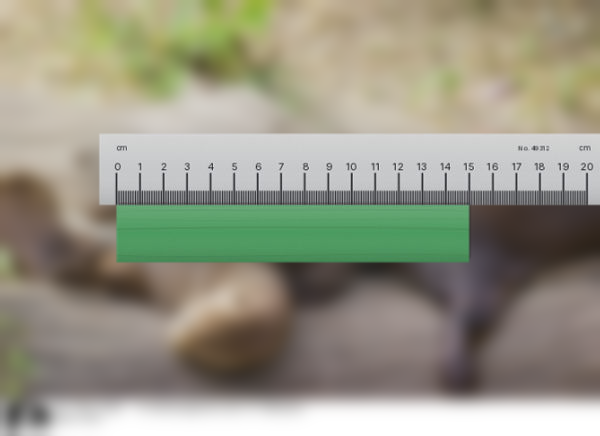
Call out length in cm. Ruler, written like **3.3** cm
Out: **15** cm
